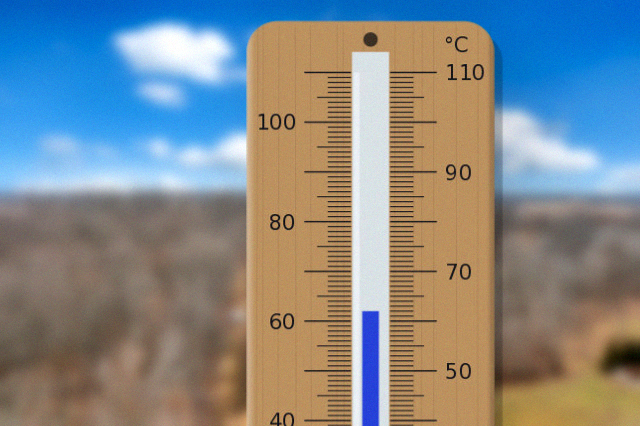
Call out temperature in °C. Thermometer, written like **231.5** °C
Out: **62** °C
